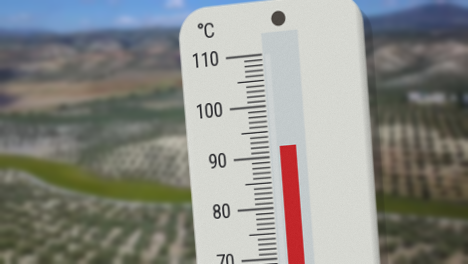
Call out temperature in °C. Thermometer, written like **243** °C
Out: **92** °C
